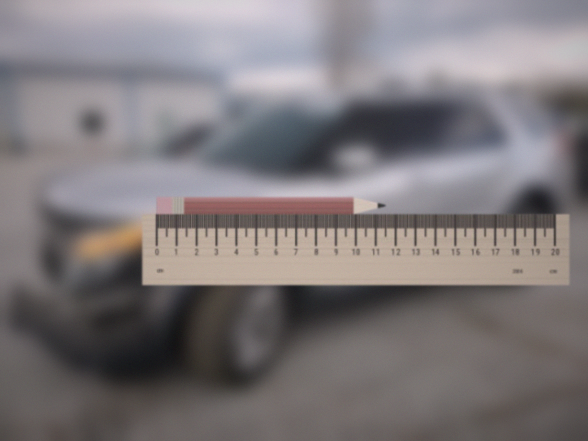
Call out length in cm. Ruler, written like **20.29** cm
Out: **11.5** cm
